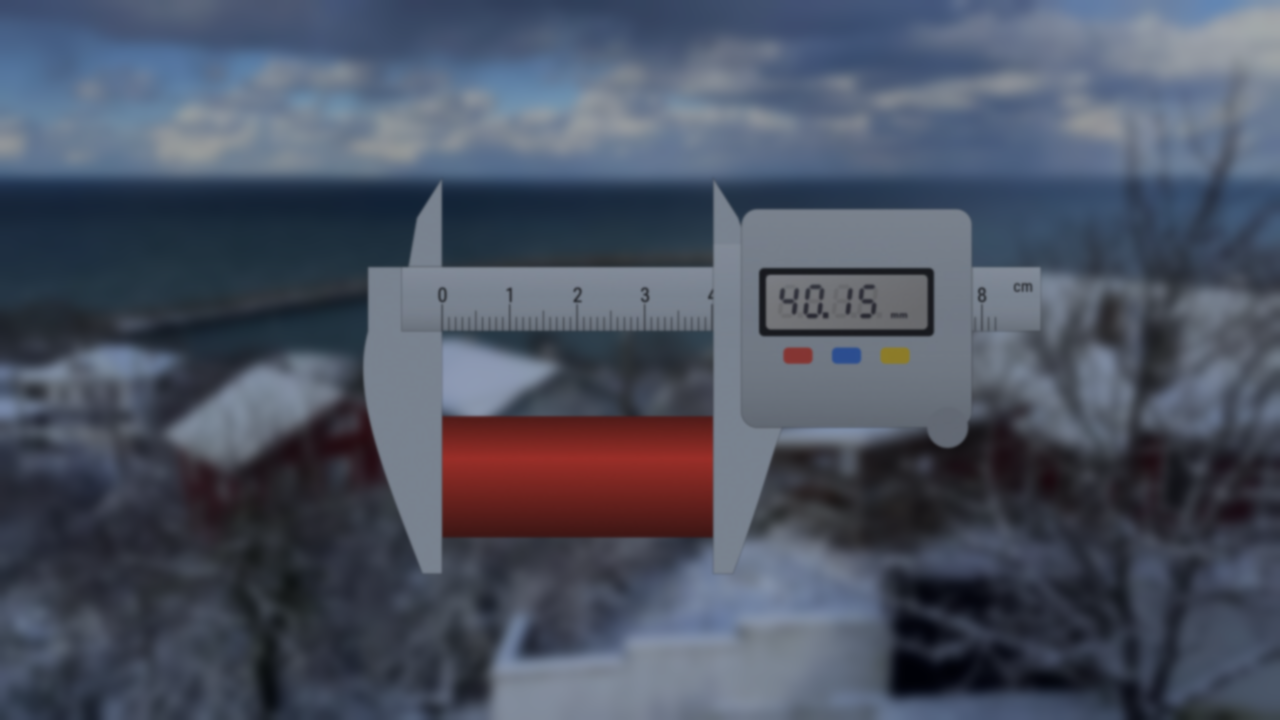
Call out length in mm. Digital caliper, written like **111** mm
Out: **40.15** mm
